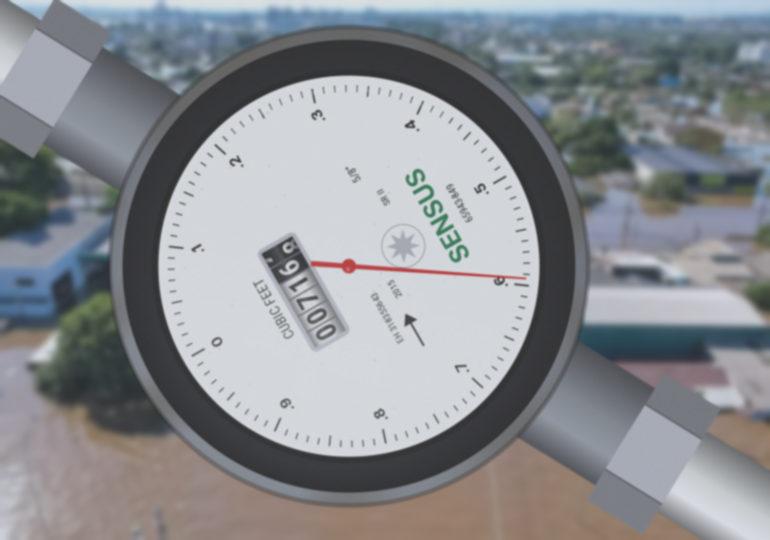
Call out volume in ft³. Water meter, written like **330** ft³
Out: **7167.59** ft³
